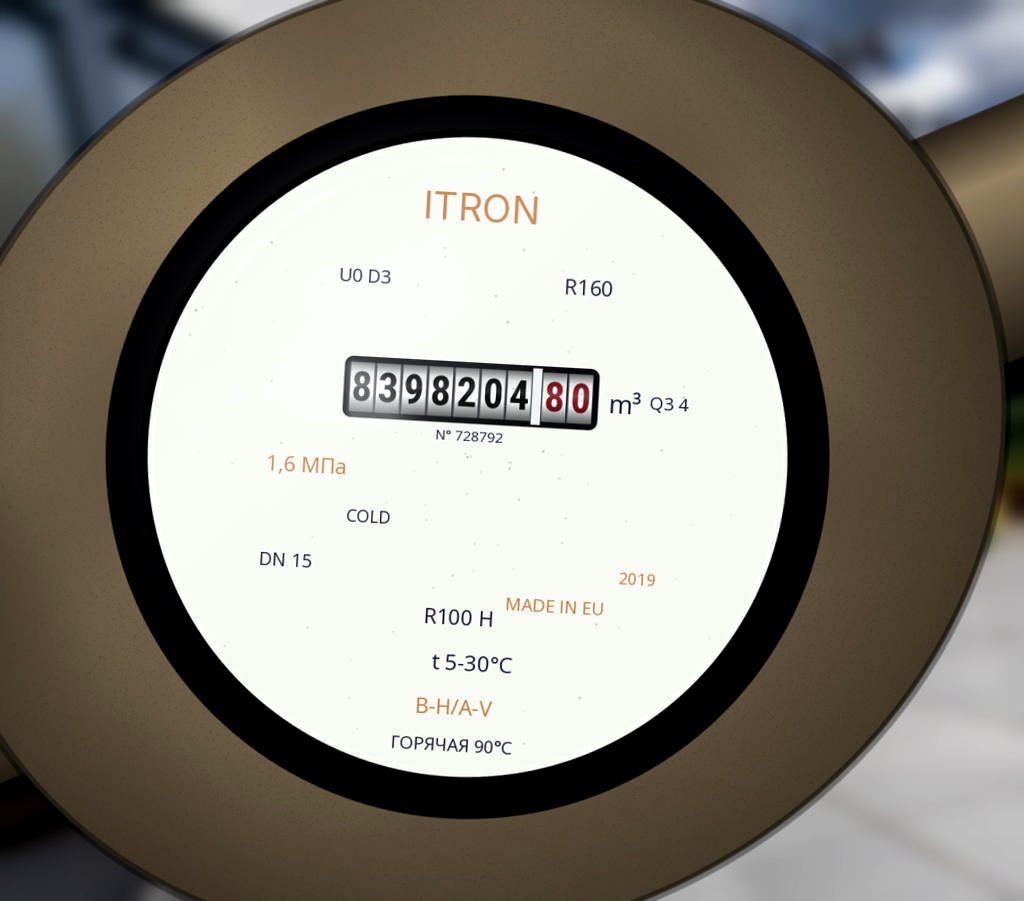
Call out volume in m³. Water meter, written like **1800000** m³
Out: **8398204.80** m³
